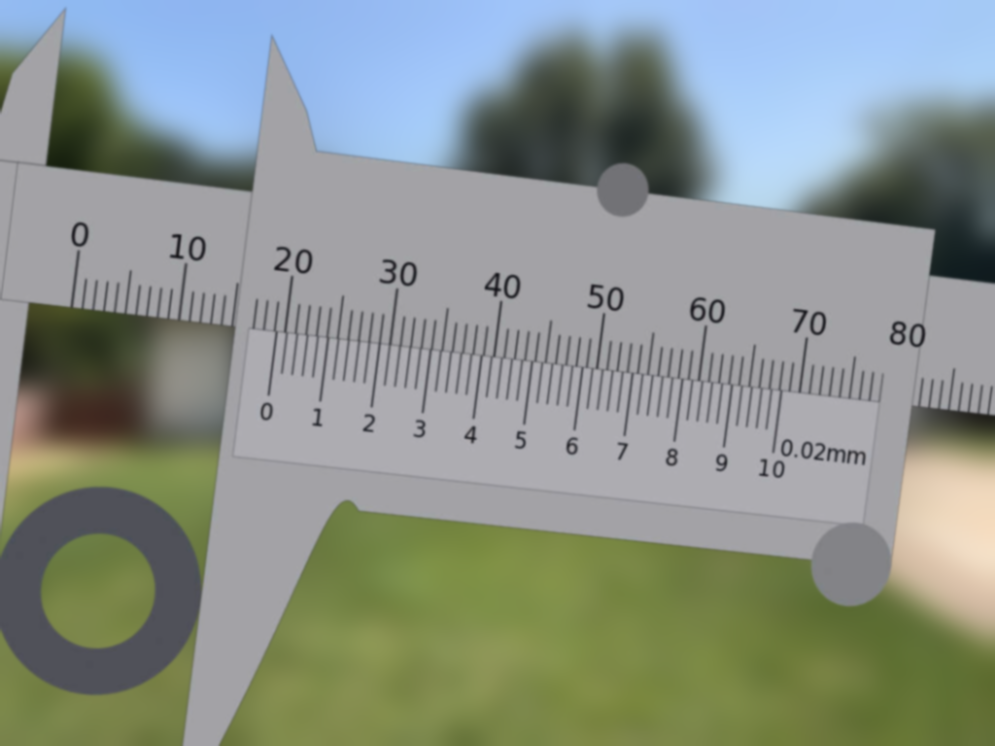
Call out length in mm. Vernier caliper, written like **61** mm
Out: **19.2** mm
